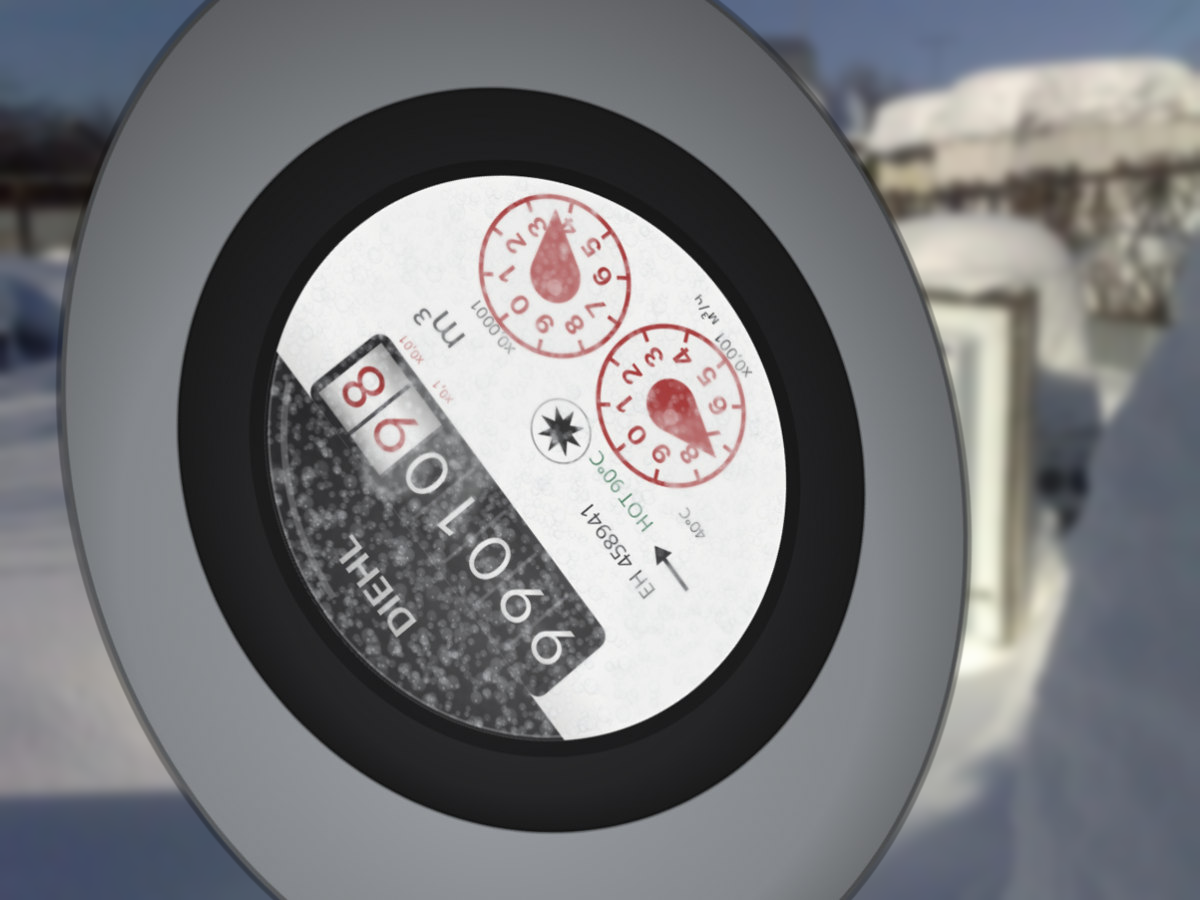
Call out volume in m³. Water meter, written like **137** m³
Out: **99010.9873** m³
